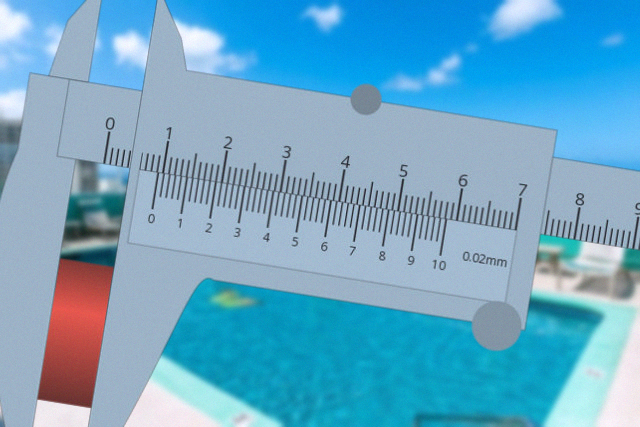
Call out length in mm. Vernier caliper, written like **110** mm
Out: **9.2** mm
